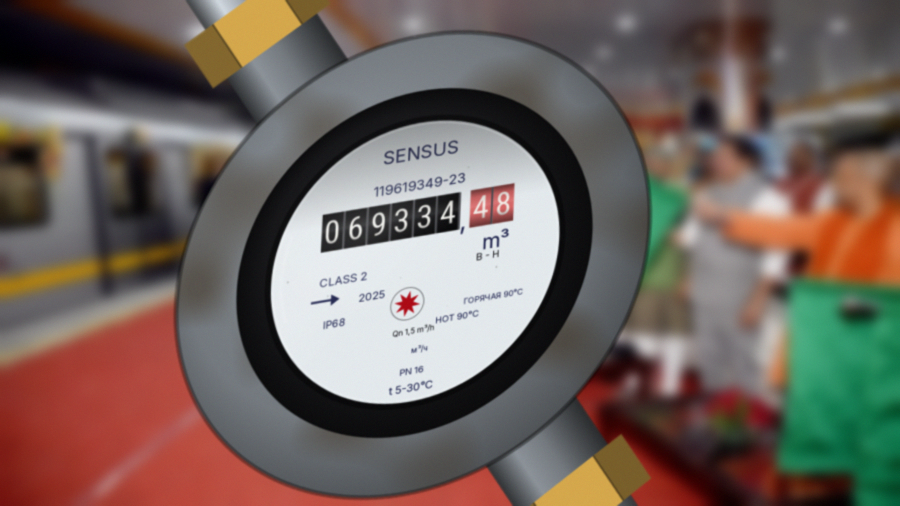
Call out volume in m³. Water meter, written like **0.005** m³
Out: **69334.48** m³
